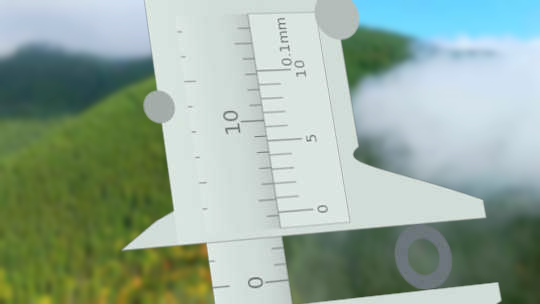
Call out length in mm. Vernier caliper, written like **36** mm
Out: **4.2** mm
